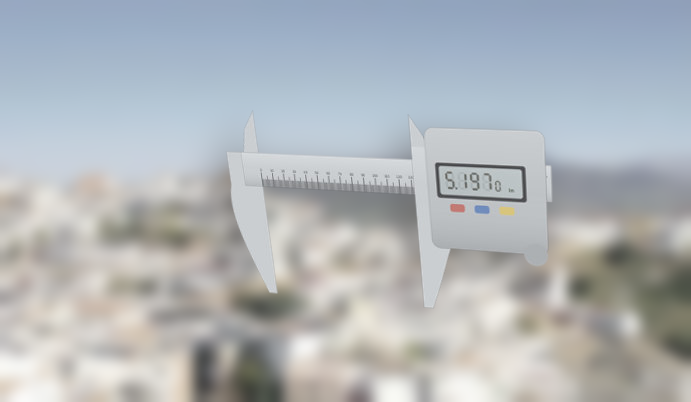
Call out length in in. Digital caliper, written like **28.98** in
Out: **5.1970** in
